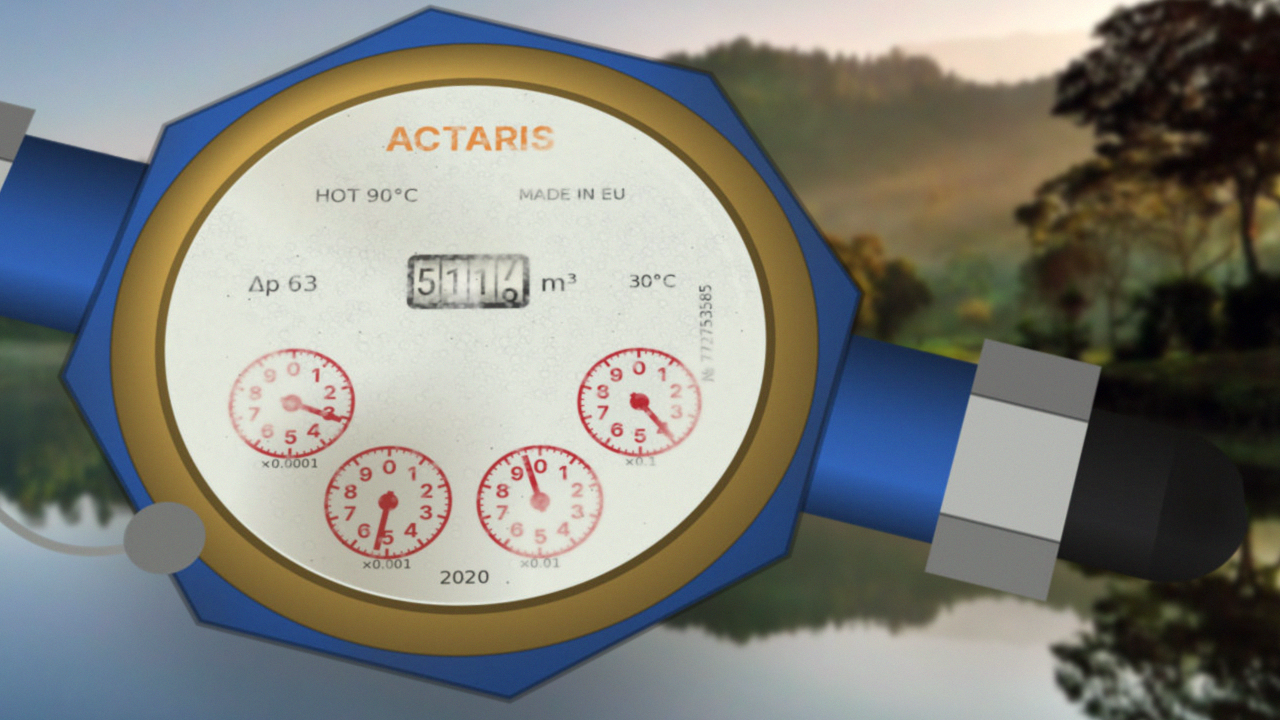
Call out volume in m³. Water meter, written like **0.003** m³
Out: **5117.3953** m³
